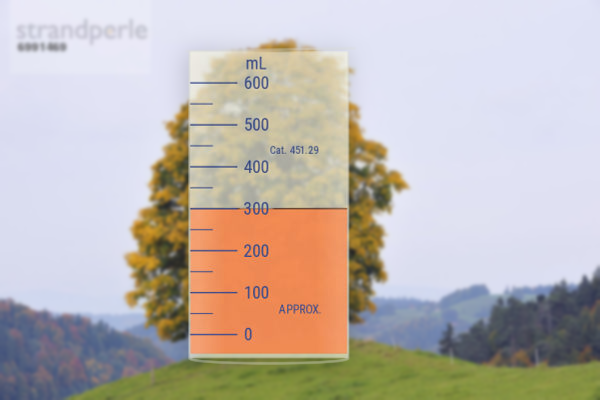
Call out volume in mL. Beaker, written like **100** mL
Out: **300** mL
